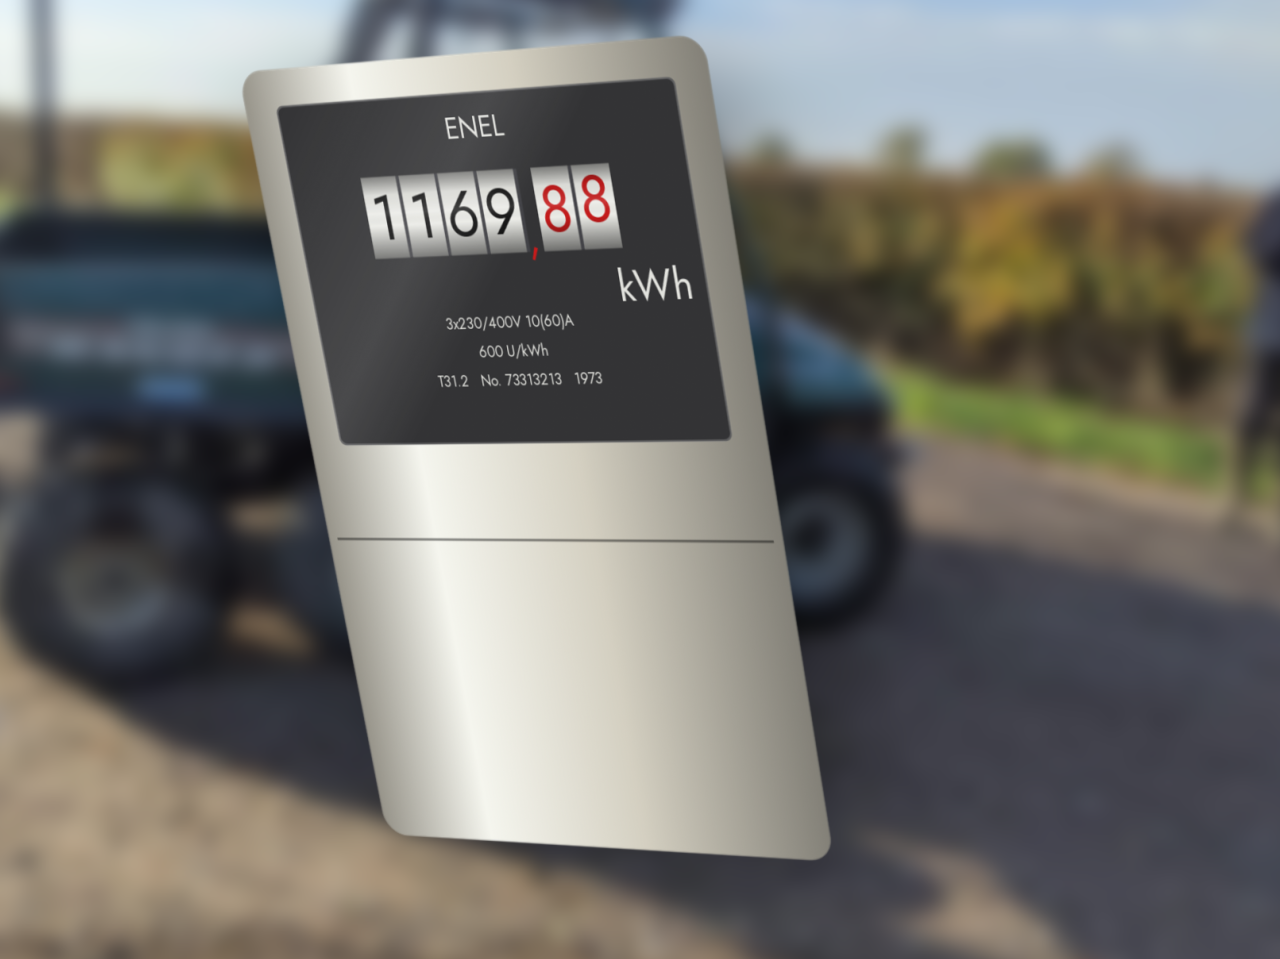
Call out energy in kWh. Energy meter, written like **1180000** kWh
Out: **1169.88** kWh
